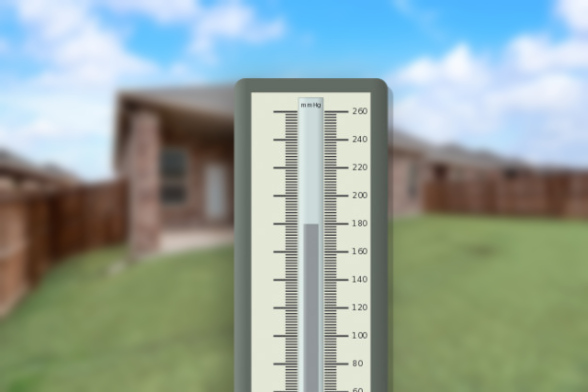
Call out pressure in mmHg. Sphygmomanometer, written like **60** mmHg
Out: **180** mmHg
